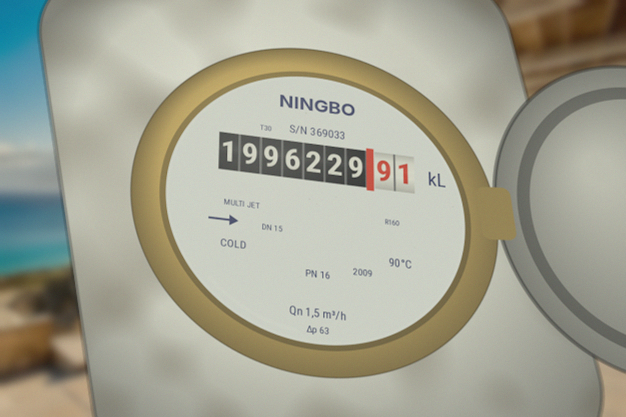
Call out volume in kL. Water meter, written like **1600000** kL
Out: **1996229.91** kL
